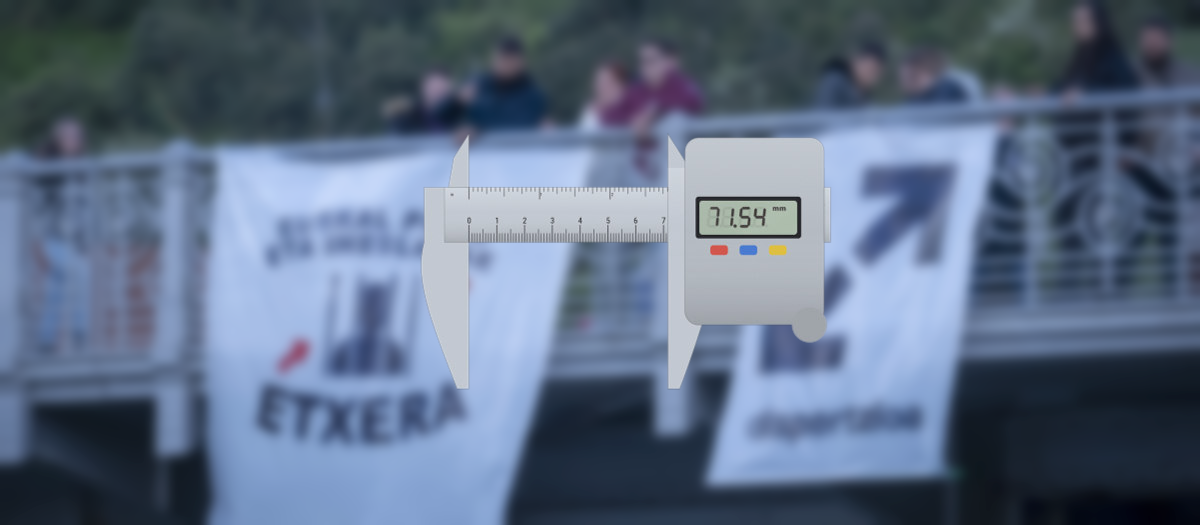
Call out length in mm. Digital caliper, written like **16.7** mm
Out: **71.54** mm
